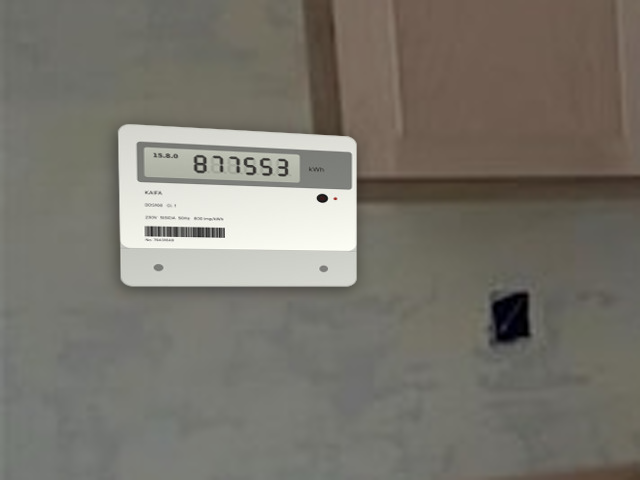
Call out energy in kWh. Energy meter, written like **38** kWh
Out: **877553** kWh
